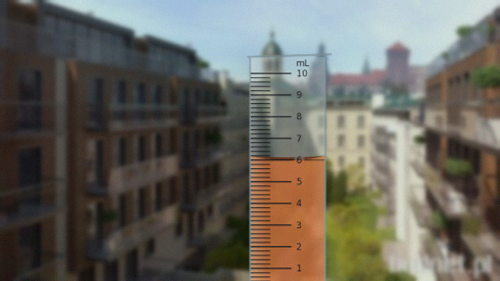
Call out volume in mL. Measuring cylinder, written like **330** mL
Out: **6** mL
